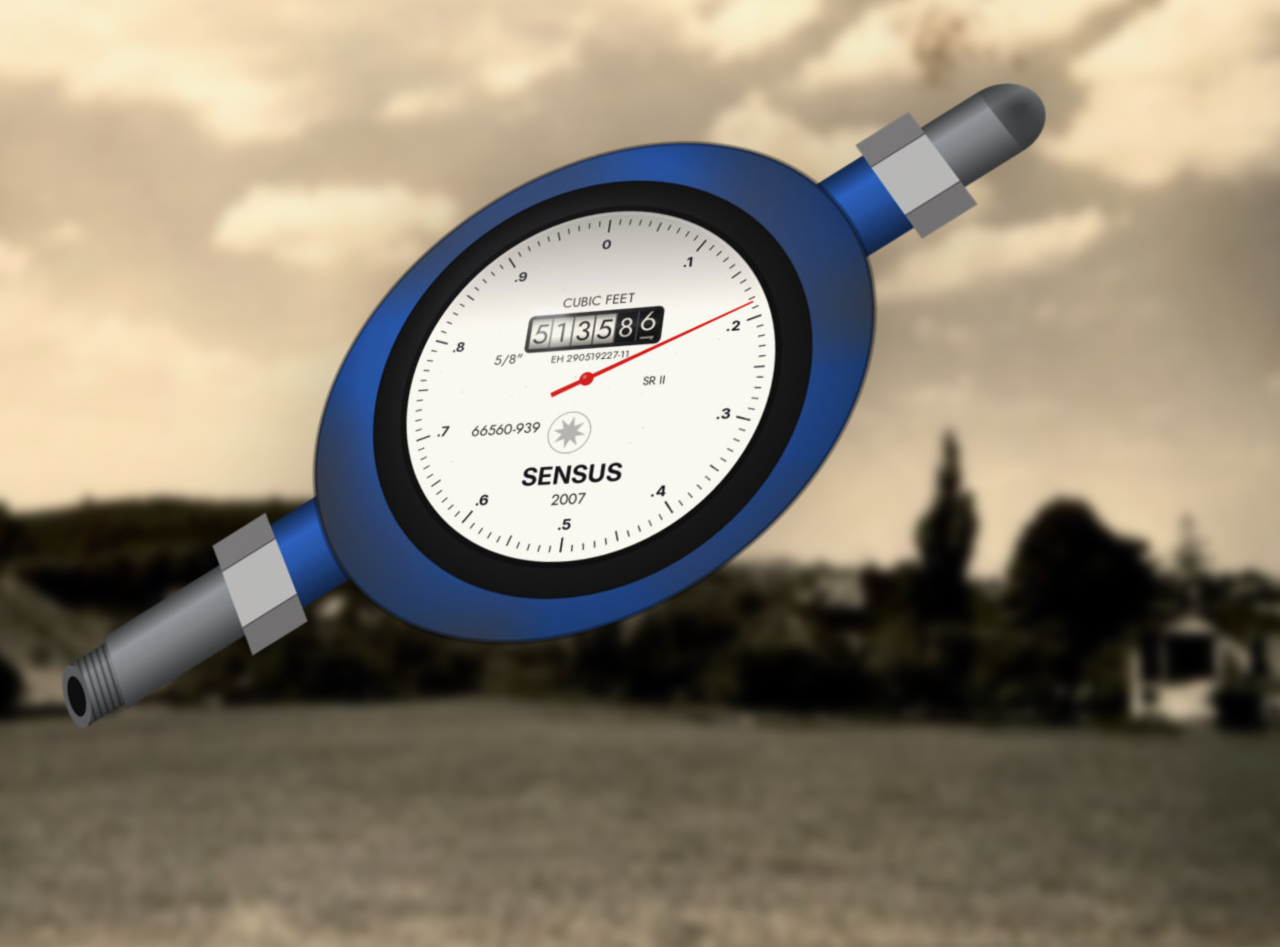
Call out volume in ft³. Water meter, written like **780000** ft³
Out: **513586.18** ft³
